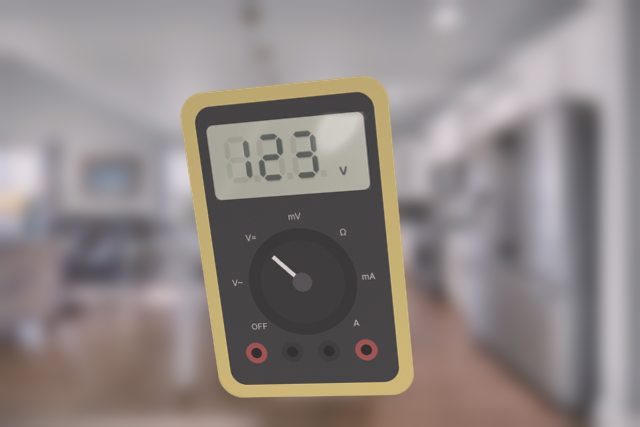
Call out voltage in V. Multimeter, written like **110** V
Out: **123** V
